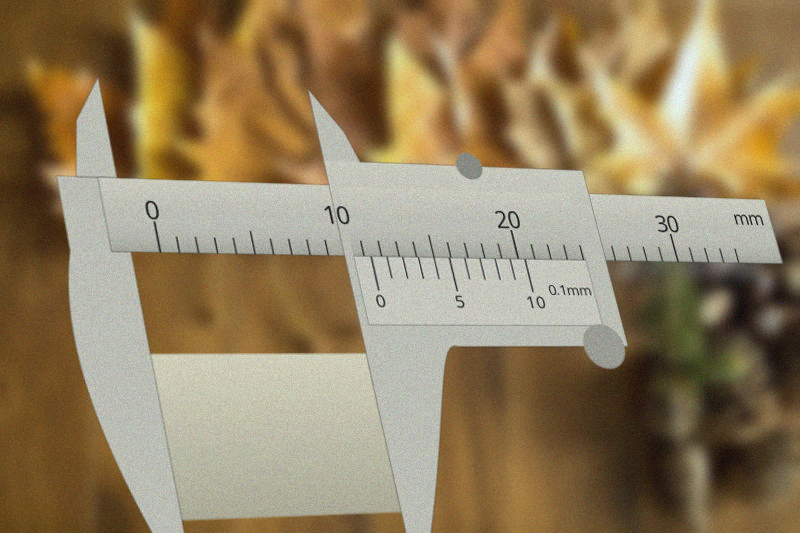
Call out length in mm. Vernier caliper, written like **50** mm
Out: **11.4** mm
